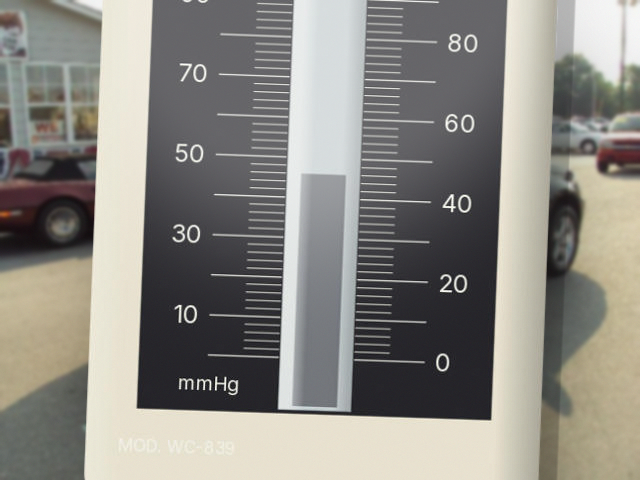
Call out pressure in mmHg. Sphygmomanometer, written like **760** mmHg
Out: **46** mmHg
